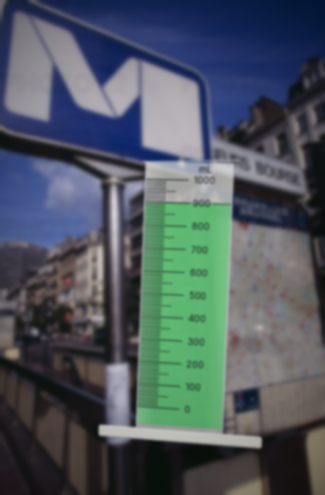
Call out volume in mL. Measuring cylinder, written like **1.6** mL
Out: **900** mL
